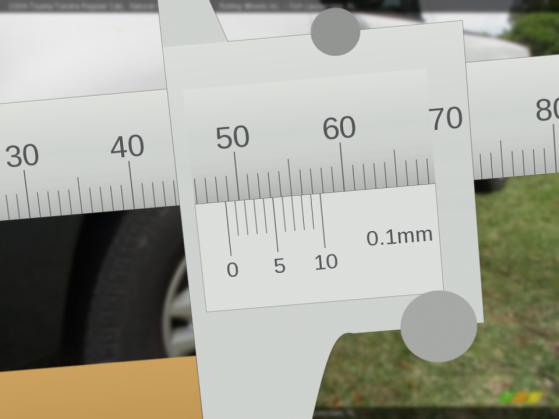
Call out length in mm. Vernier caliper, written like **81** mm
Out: **48.7** mm
